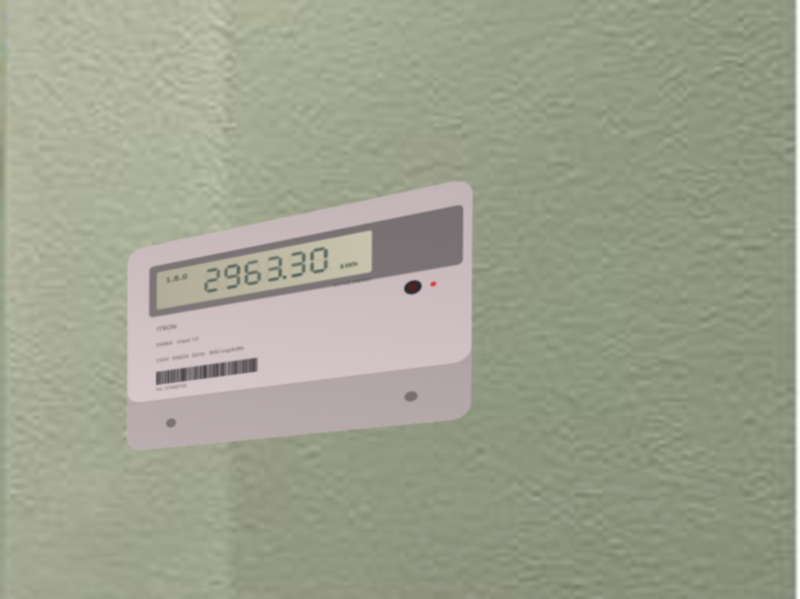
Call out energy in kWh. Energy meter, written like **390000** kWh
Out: **2963.30** kWh
